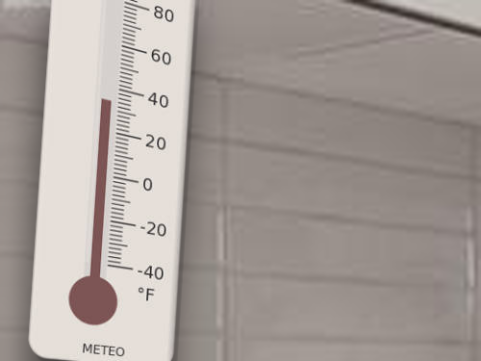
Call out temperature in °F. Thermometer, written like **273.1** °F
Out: **34** °F
